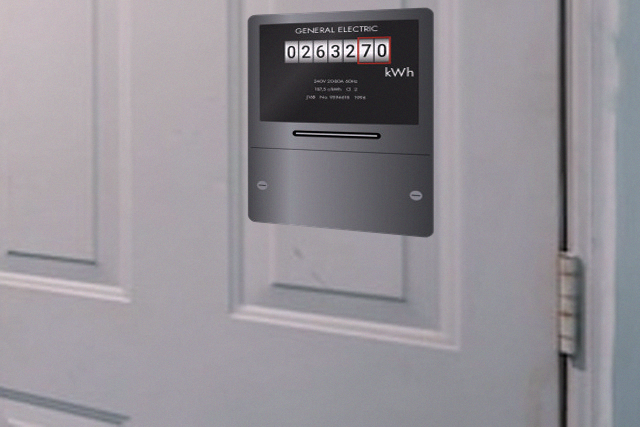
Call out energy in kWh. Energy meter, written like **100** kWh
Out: **2632.70** kWh
